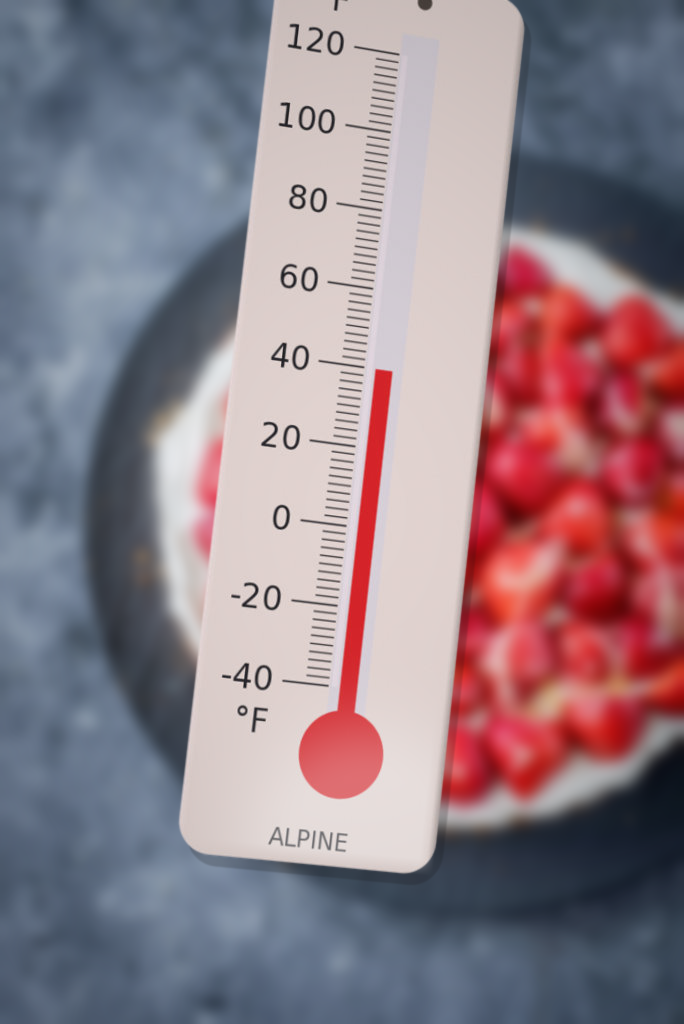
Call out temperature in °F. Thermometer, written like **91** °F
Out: **40** °F
